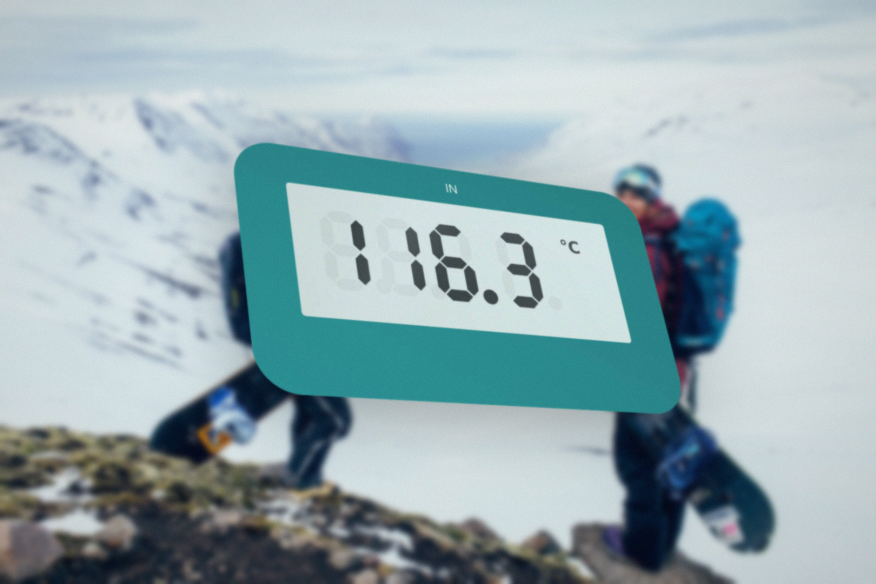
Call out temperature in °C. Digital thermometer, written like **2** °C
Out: **116.3** °C
